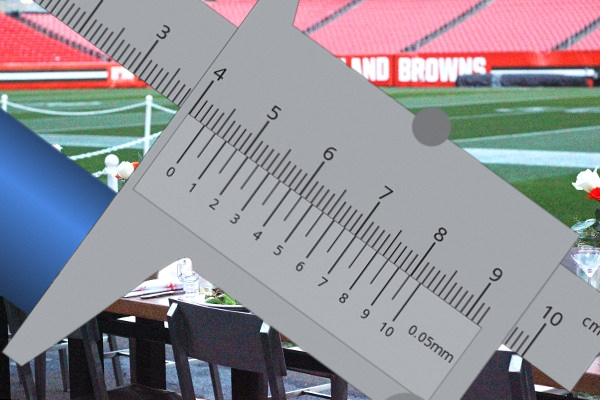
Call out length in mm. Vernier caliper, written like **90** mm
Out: **42.8** mm
